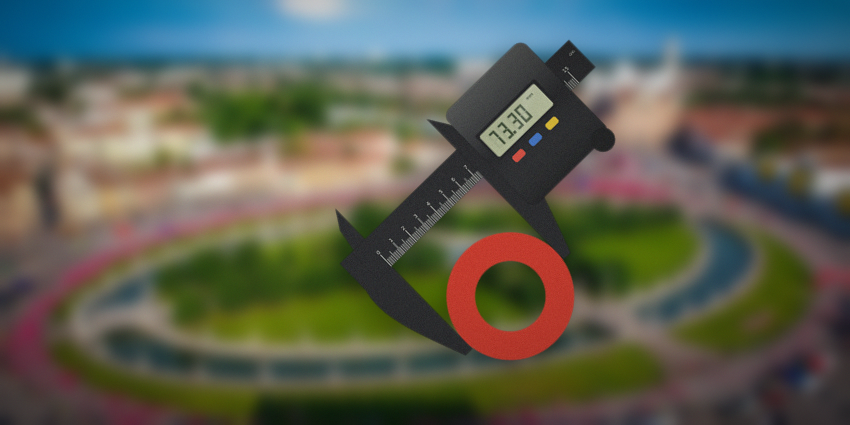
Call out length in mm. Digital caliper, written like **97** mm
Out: **73.30** mm
